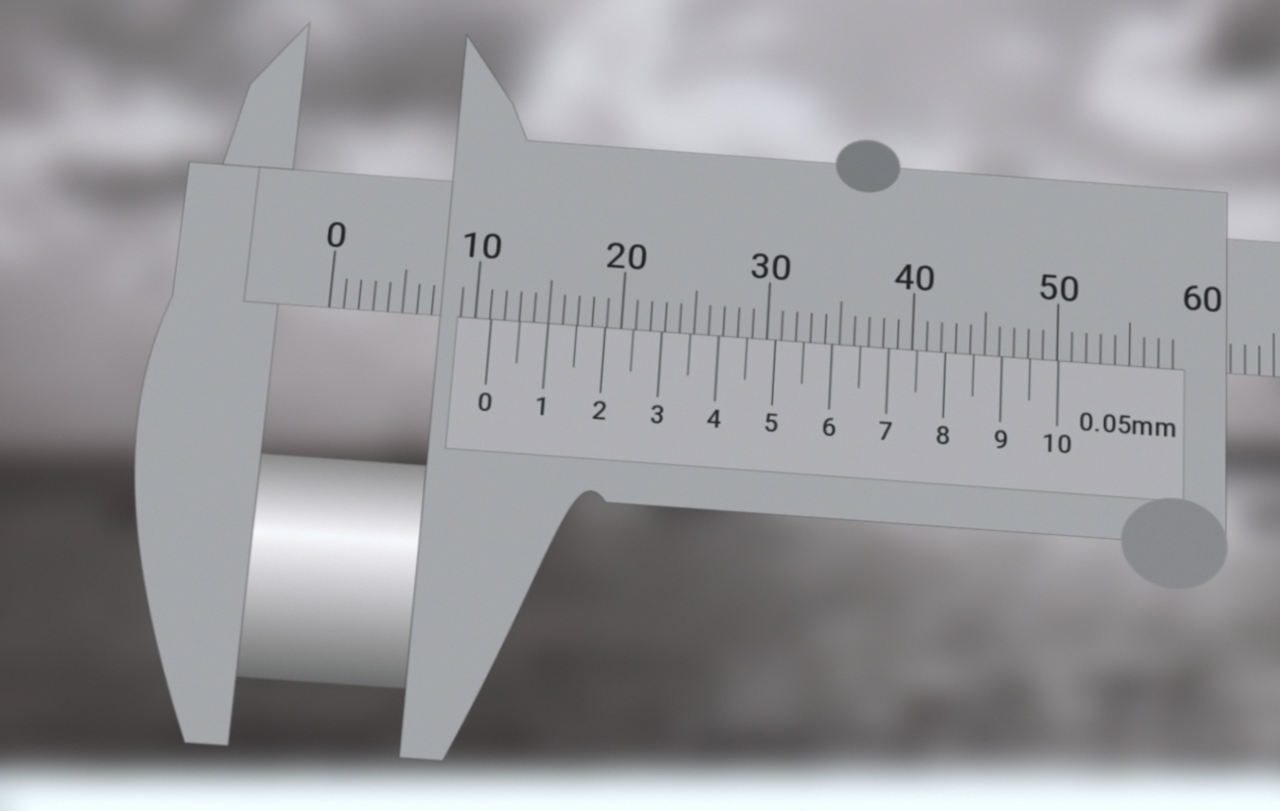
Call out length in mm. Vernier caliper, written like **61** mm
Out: **11.1** mm
